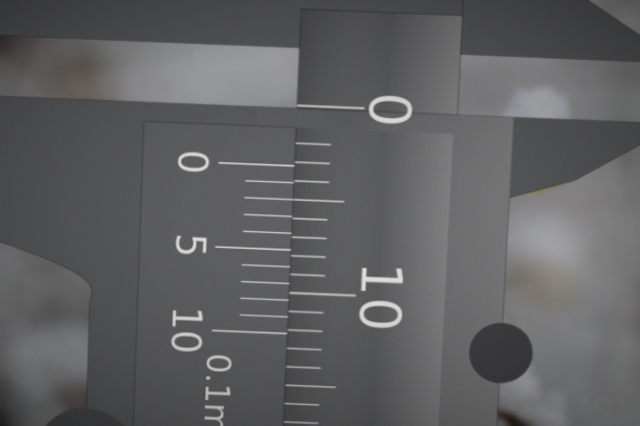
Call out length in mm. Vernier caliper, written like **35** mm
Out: **3.2** mm
